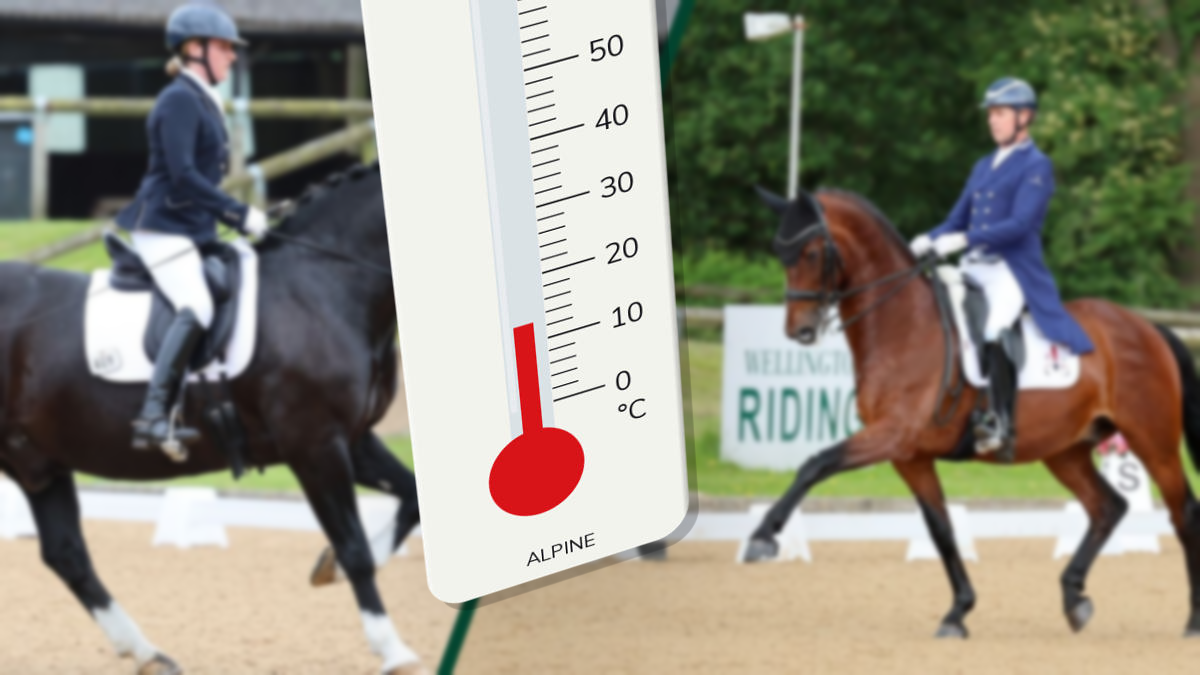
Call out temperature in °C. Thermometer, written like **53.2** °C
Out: **13** °C
